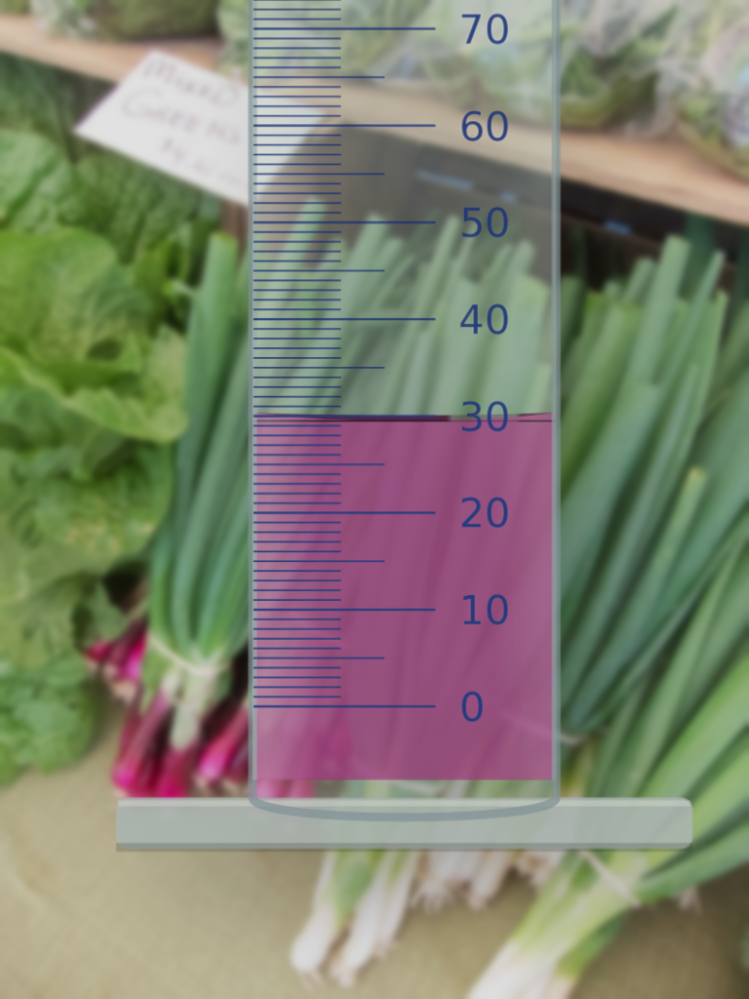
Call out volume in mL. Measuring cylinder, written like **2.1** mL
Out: **29.5** mL
